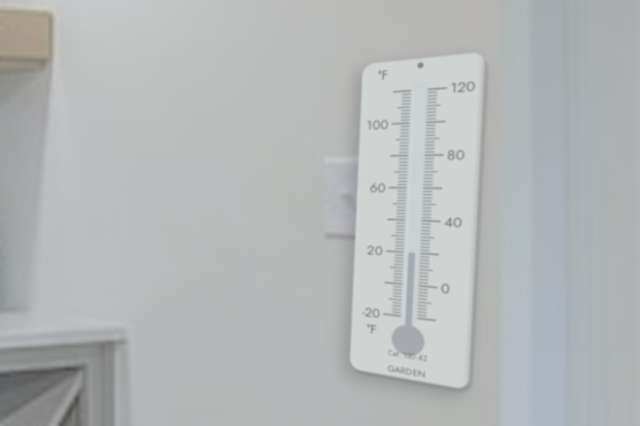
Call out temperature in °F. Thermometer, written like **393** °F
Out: **20** °F
